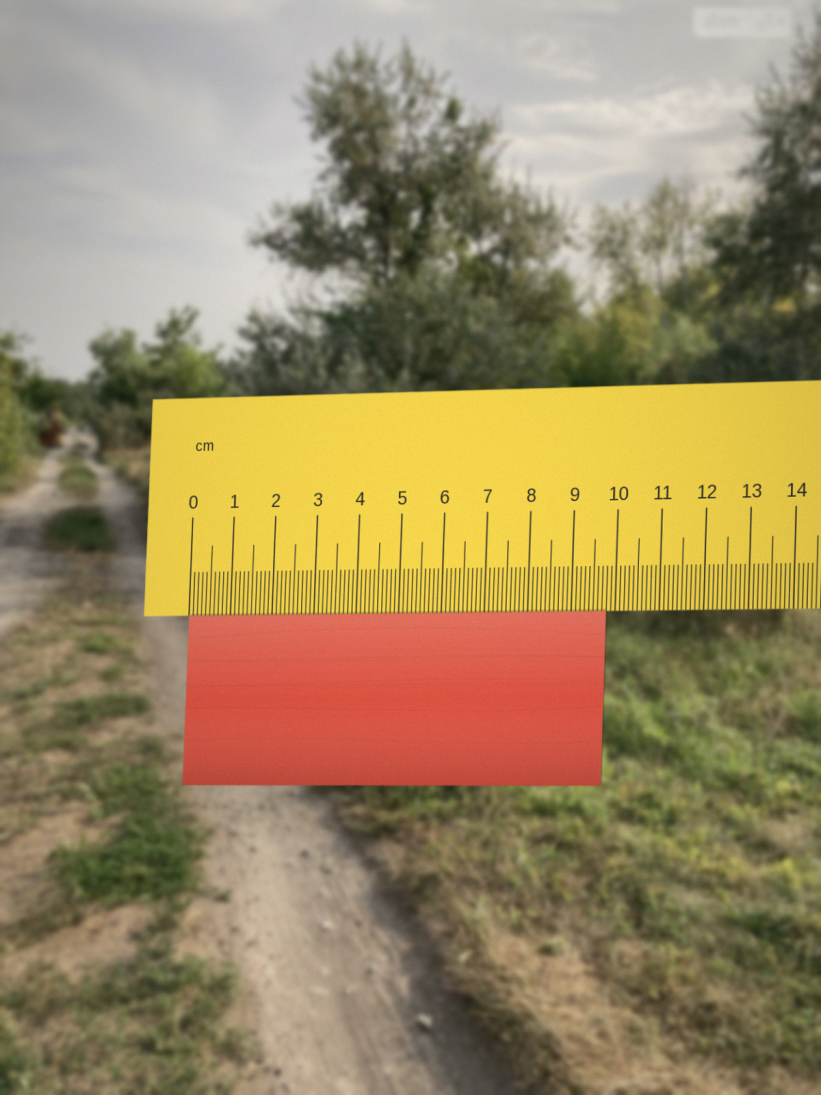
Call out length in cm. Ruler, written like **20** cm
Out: **9.8** cm
